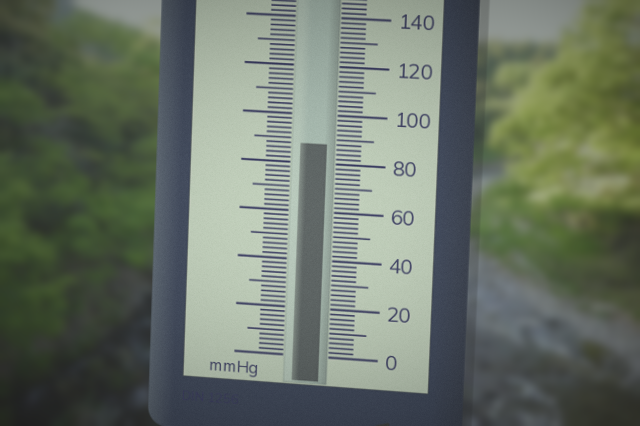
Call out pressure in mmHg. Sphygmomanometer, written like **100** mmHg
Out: **88** mmHg
